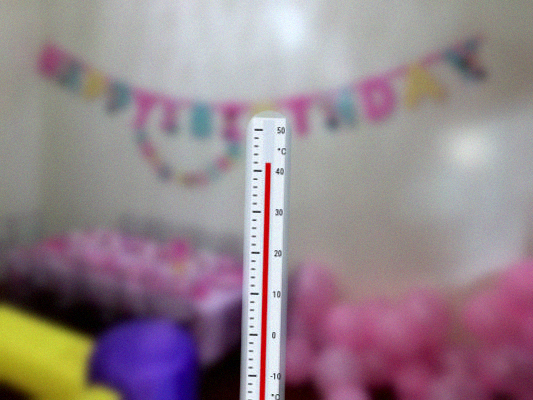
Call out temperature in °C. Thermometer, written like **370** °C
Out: **42** °C
